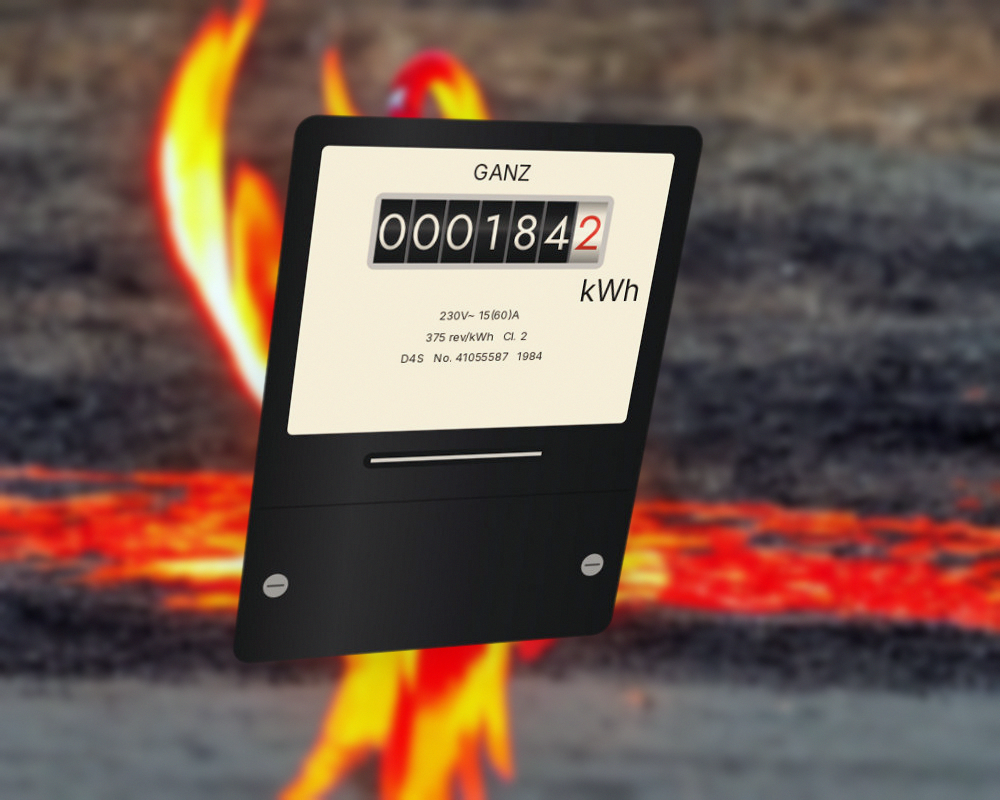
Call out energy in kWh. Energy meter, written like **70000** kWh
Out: **184.2** kWh
